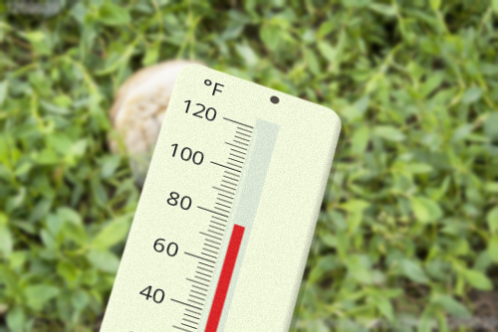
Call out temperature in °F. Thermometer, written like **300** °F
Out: **78** °F
